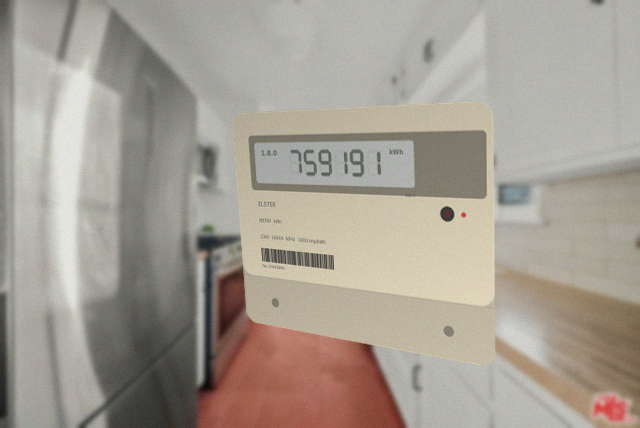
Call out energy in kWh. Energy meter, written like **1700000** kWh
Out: **759191** kWh
